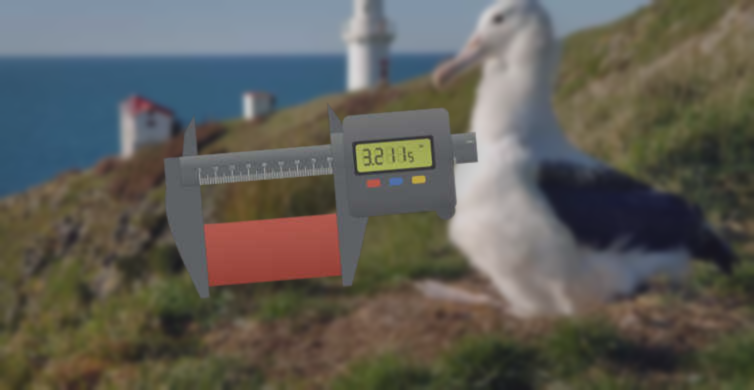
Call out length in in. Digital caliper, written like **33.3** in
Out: **3.2115** in
